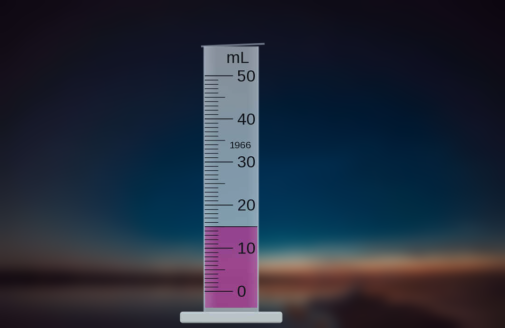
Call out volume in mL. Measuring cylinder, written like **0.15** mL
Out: **15** mL
